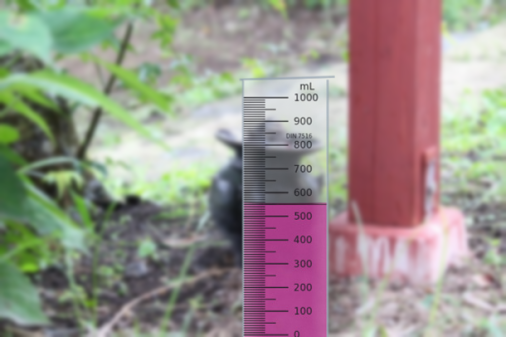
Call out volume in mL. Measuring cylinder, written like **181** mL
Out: **550** mL
